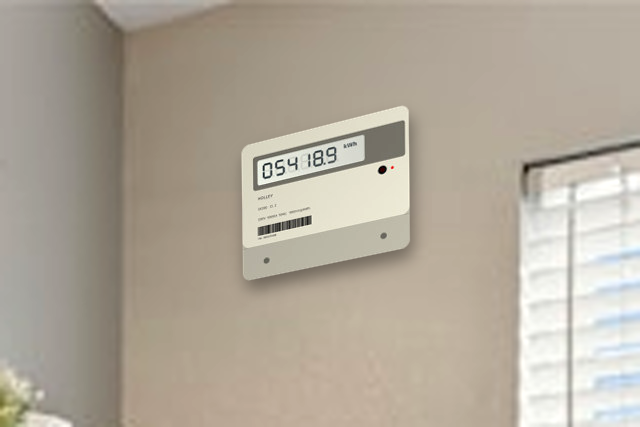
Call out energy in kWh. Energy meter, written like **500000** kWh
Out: **5418.9** kWh
